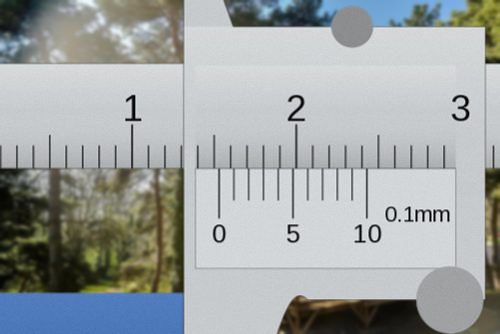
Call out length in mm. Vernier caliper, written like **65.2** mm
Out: **15.3** mm
